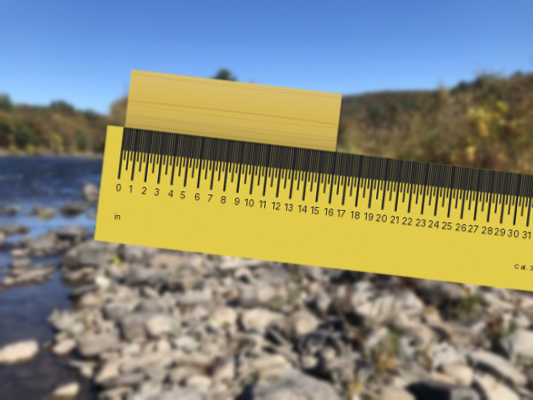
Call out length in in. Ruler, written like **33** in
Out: **16** in
